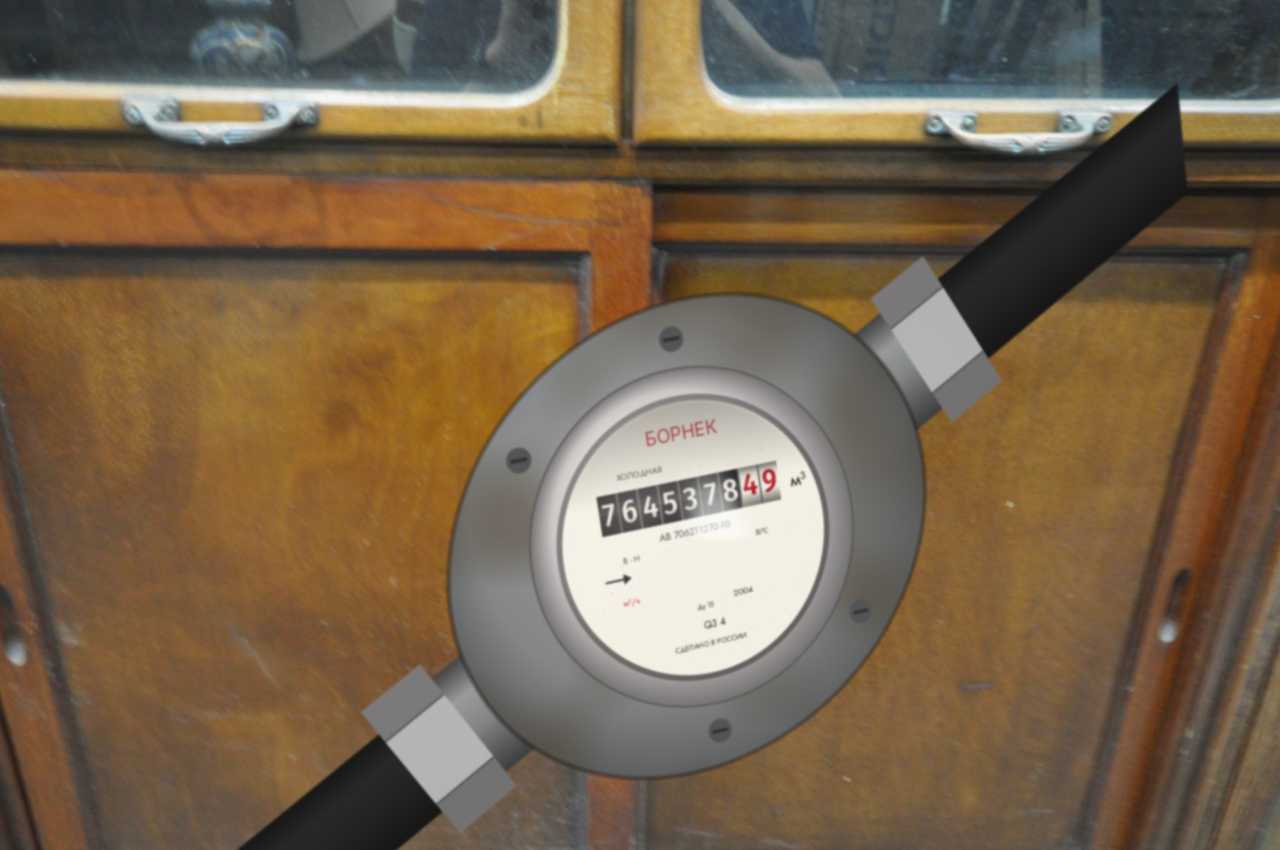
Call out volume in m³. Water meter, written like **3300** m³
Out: **7645378.49** m³
